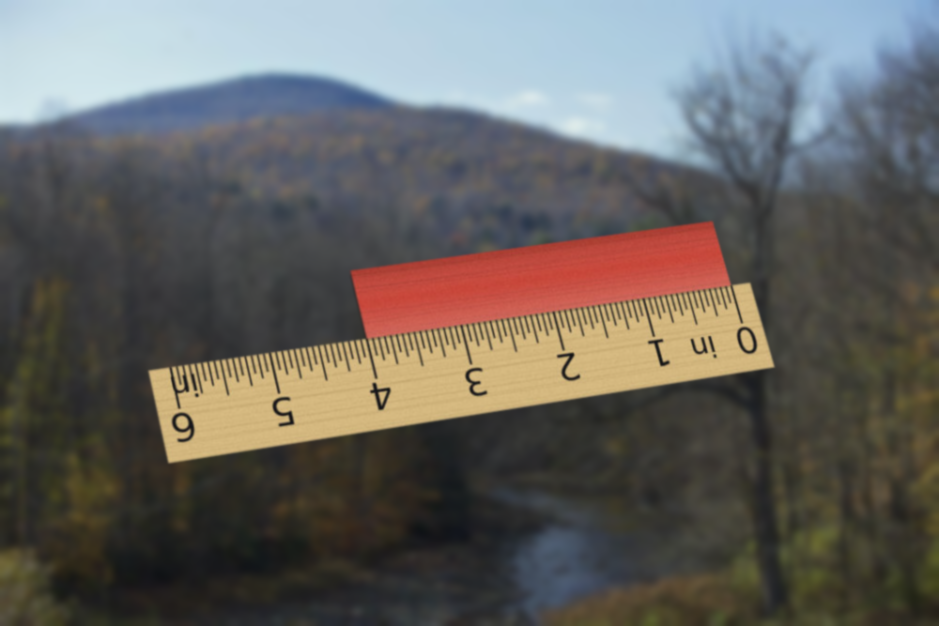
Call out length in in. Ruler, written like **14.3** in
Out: **4** in
